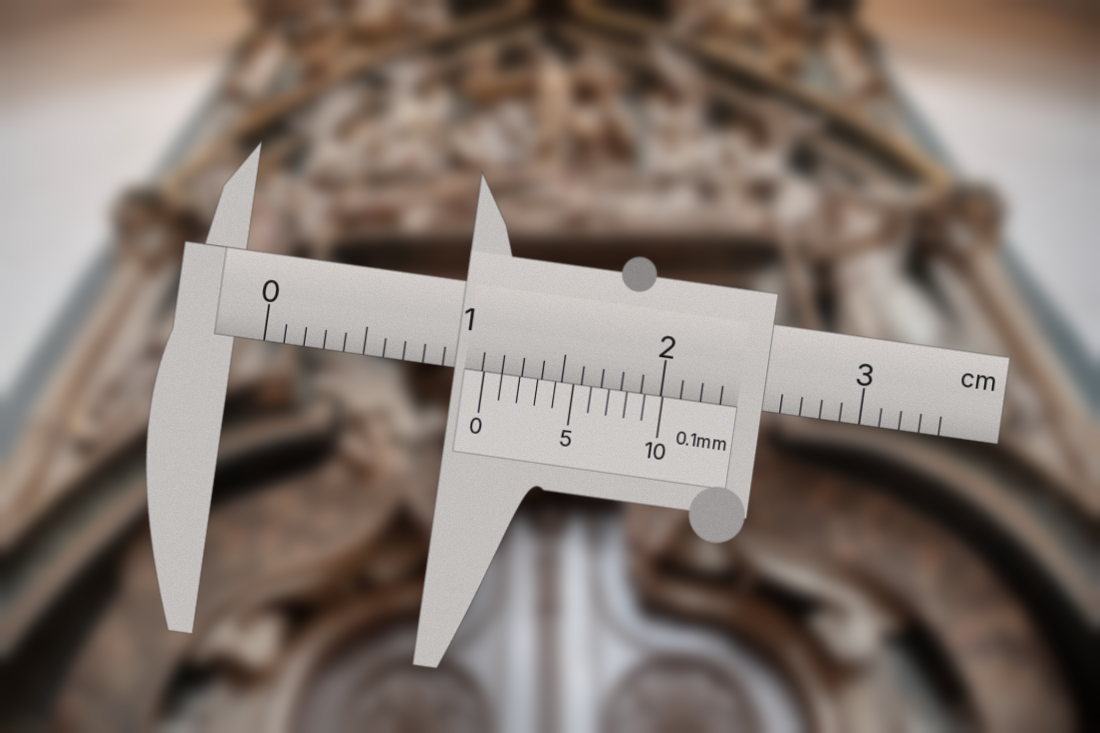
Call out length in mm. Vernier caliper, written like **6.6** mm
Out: **11.1** mm
